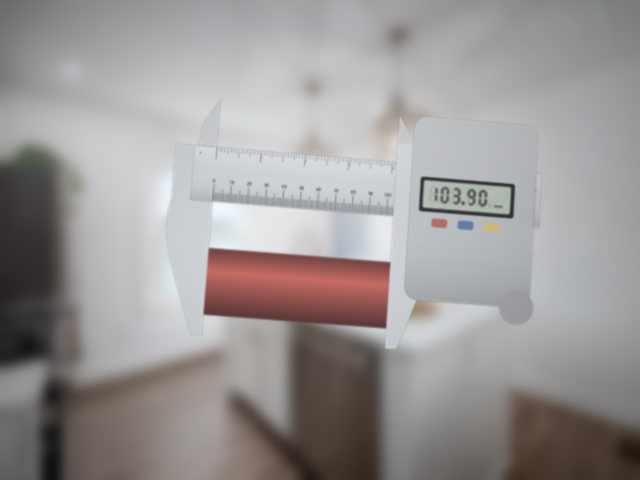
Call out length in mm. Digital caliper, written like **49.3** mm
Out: **103.90** mm
